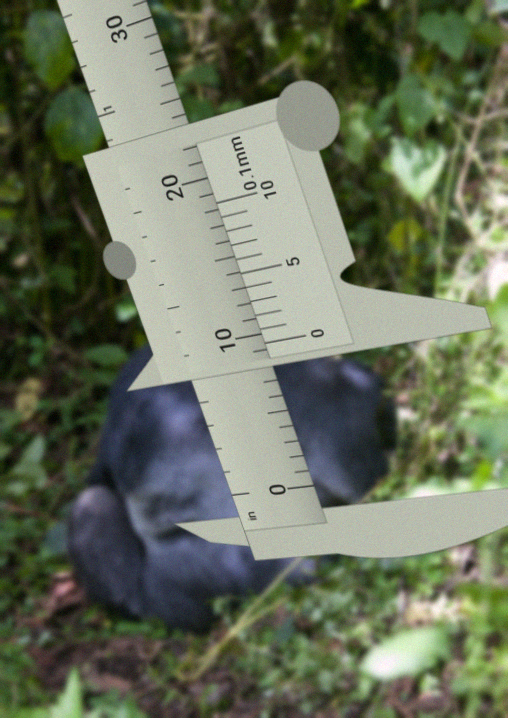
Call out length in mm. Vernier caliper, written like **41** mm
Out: **9.4** mm
